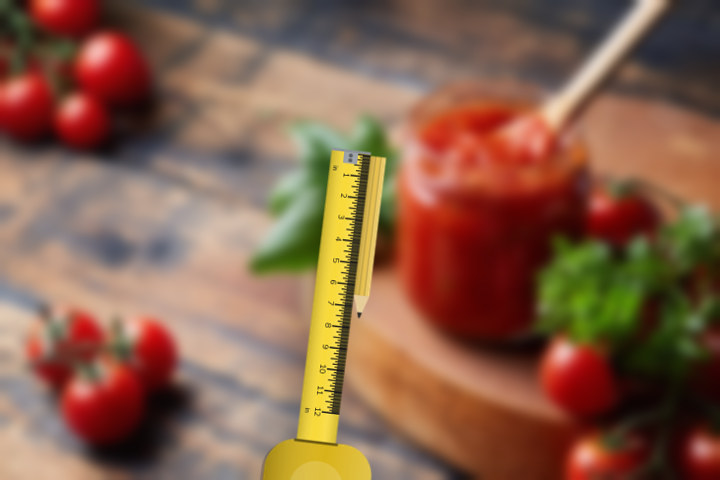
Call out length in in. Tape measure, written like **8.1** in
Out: **7.5** in
